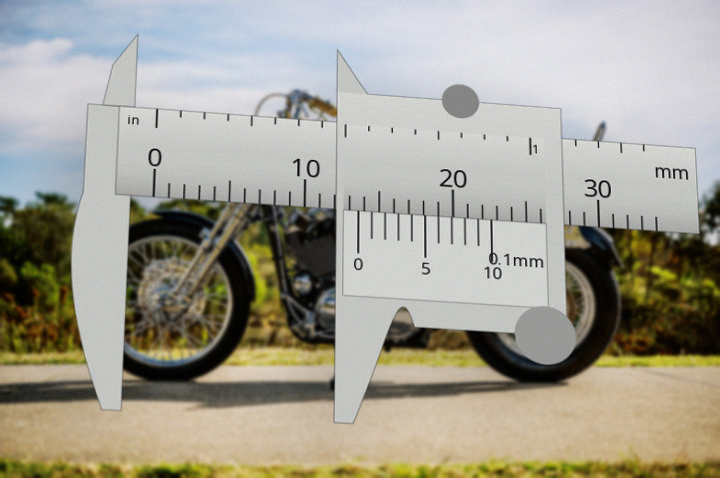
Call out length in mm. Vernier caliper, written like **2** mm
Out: **13.6** mm
